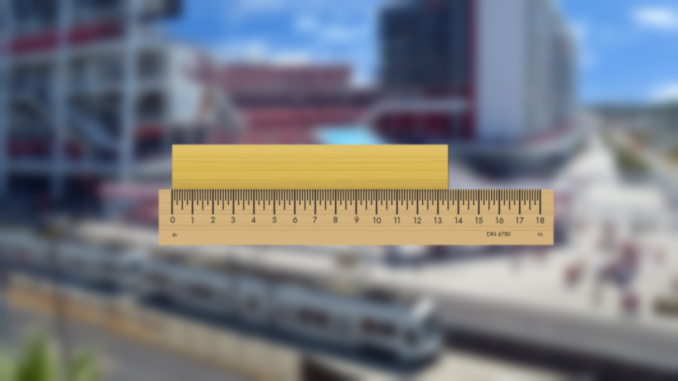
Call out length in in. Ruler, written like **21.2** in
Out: **13.5** in
